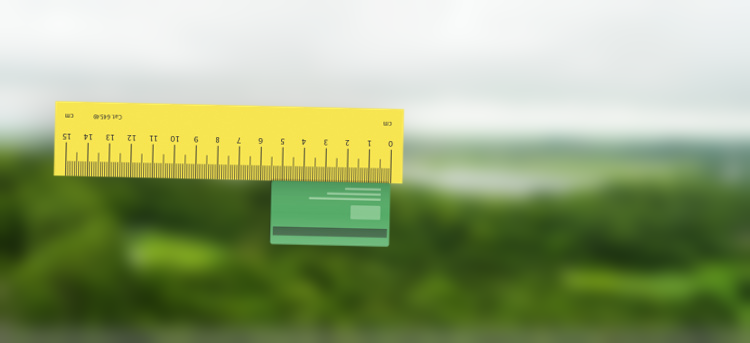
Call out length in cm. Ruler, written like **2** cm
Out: **5.5** cm
